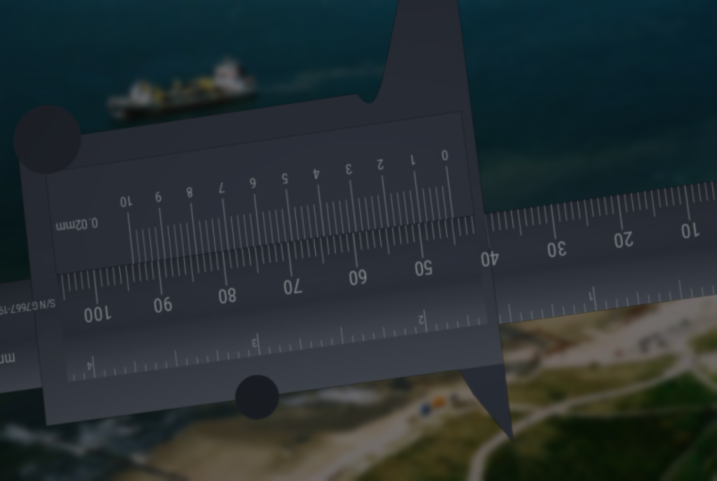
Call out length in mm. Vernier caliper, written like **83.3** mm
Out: **44.8** mm
